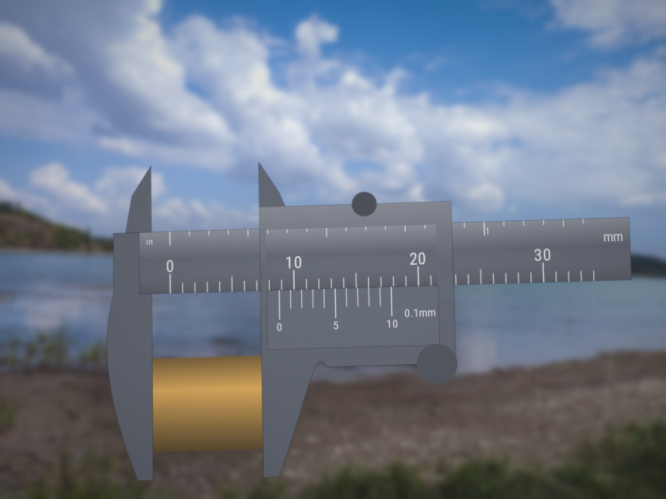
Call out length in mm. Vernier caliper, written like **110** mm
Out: **8.8** mm
